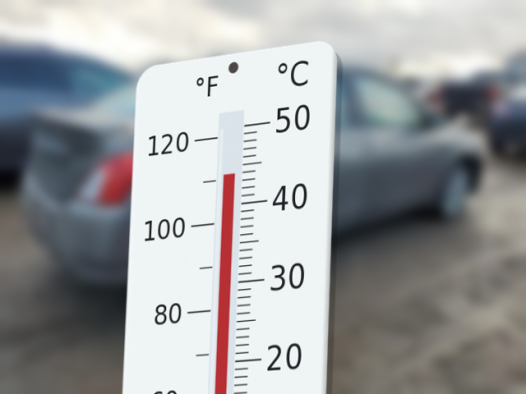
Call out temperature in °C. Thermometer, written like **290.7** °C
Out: **44** °C
